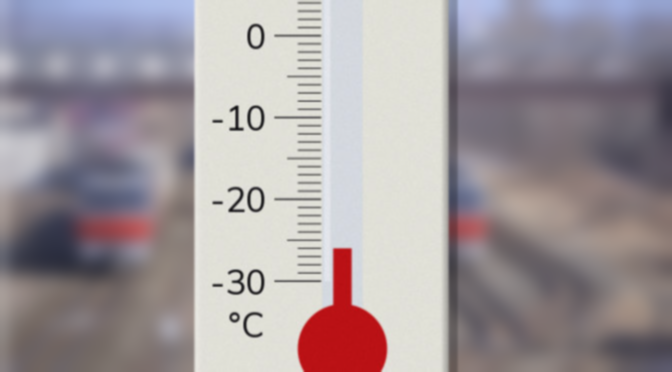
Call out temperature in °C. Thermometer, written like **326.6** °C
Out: **-26** °C
